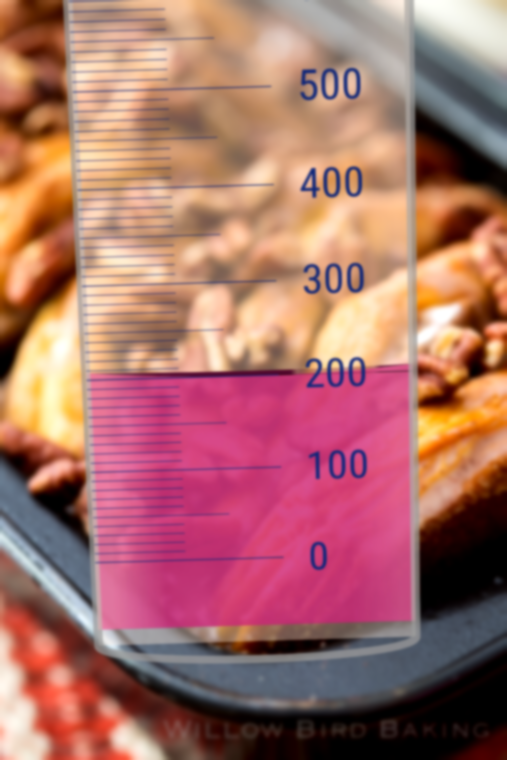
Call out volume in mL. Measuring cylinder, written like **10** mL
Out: **200** mL
